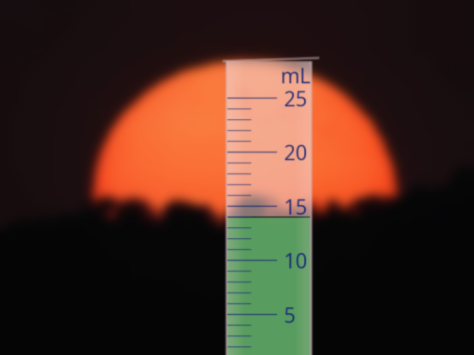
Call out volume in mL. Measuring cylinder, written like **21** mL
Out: **14** mL
